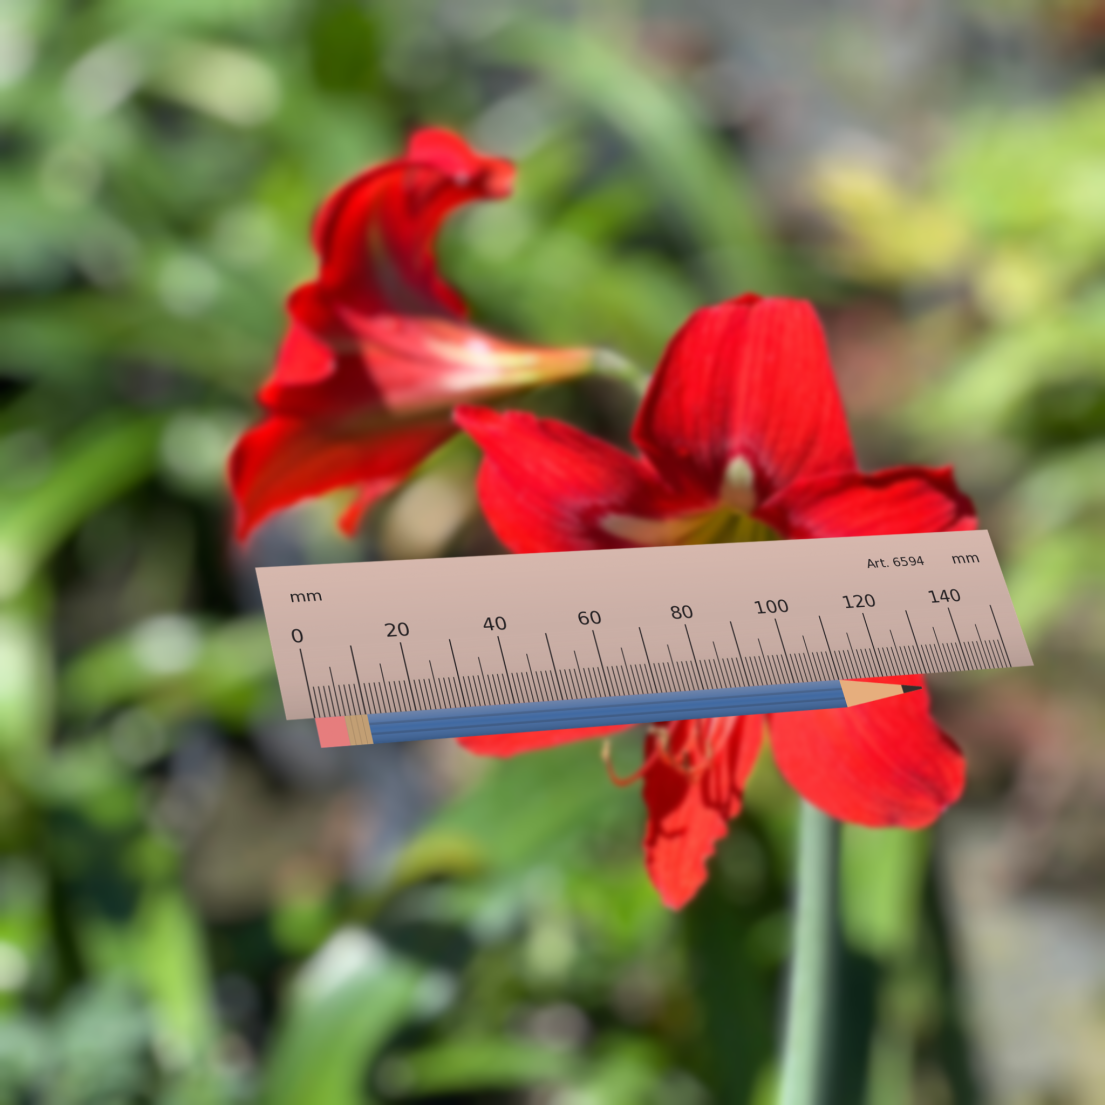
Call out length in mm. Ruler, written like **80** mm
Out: **128** mm
